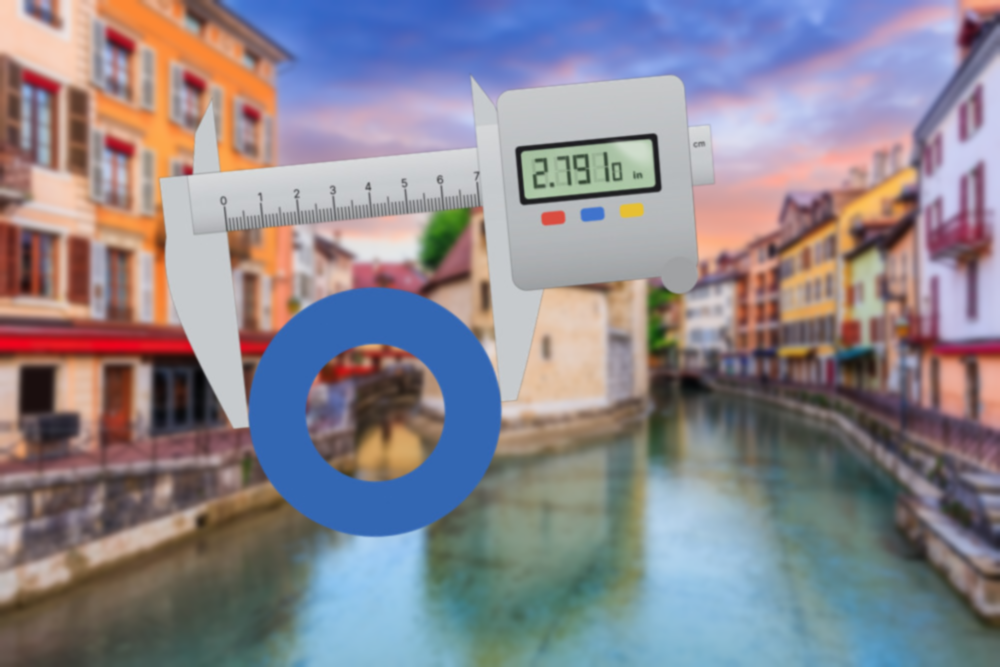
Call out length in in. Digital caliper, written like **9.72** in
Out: **2.7910** in
